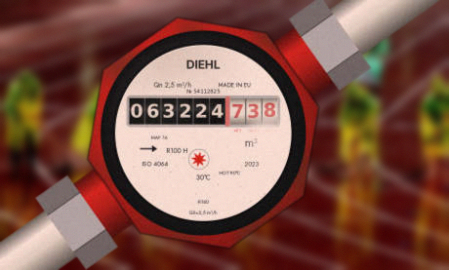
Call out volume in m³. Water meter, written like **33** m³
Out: **63224.738** m³
